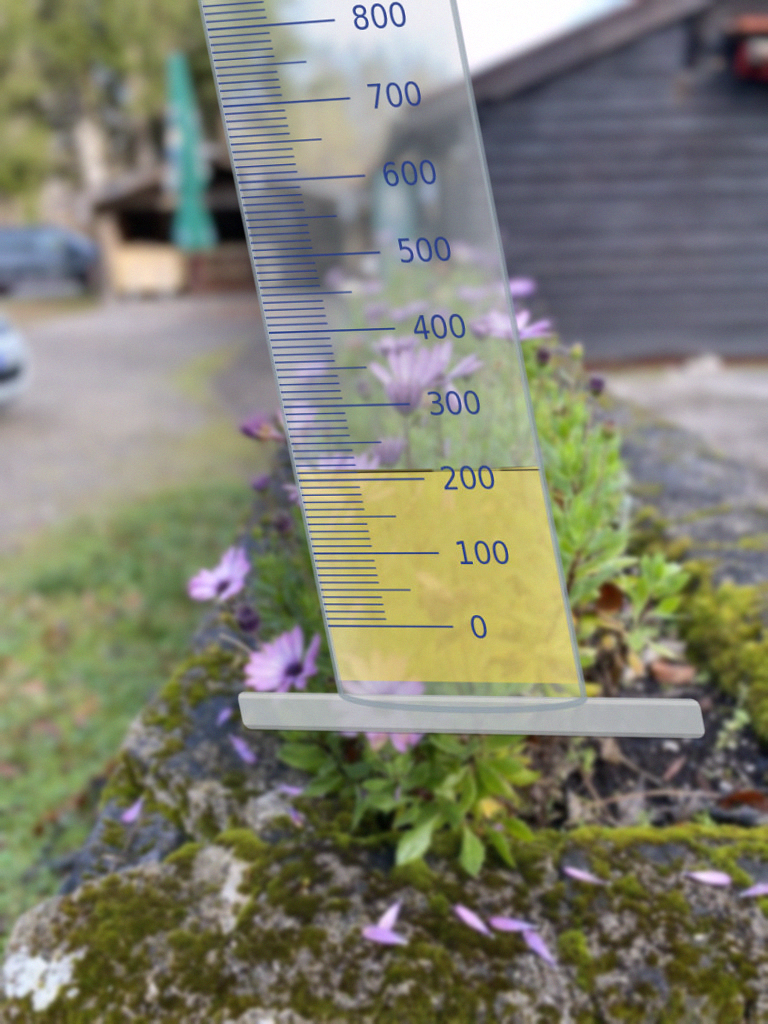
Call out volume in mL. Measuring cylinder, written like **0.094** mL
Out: **210** mL
